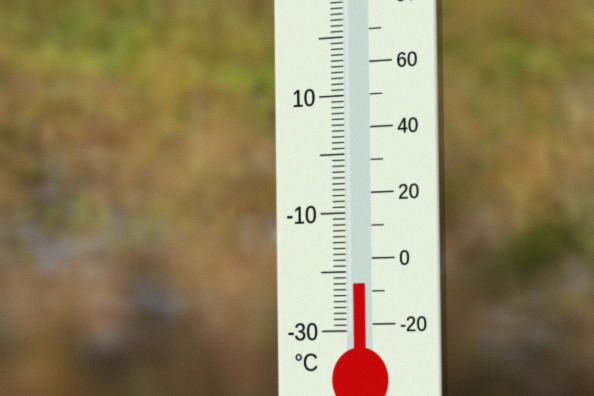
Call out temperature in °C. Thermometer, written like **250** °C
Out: **-22** °C
